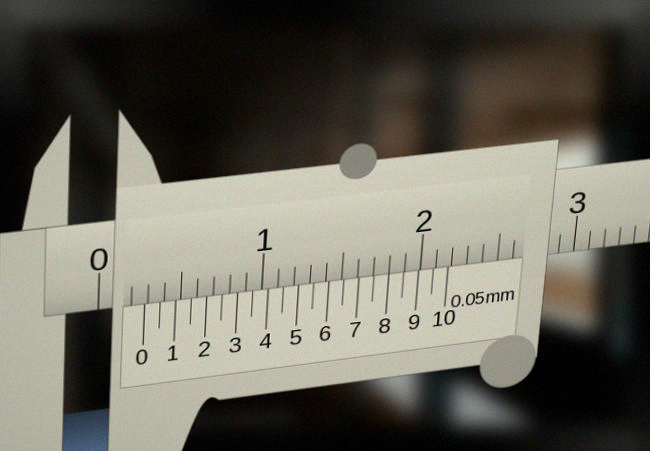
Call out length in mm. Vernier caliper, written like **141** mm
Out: **2.8** mm
